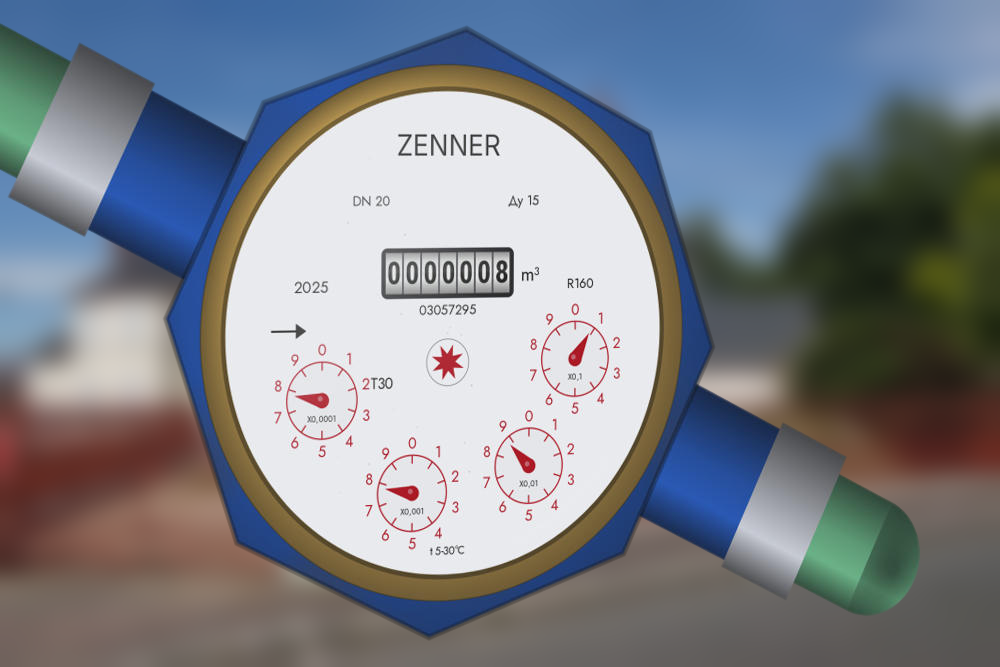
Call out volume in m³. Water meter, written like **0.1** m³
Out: **8.0877** m³
